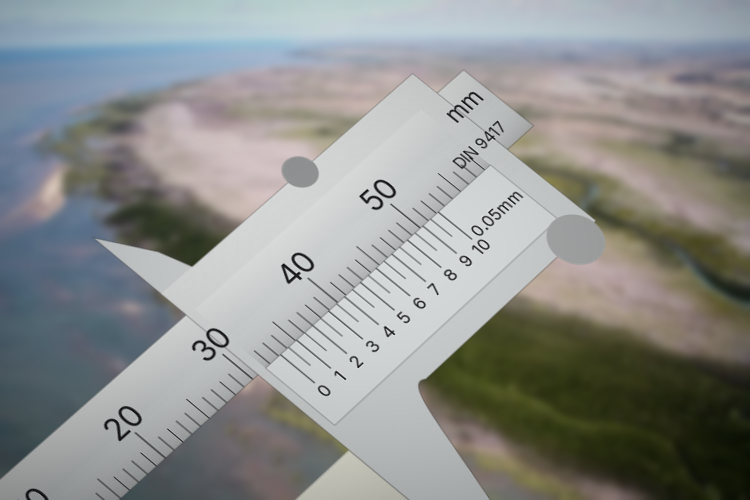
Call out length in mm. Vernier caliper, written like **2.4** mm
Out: **33.2** mm
